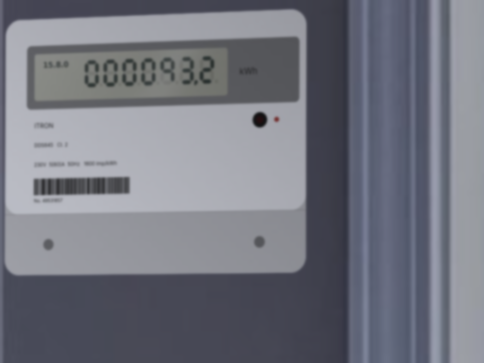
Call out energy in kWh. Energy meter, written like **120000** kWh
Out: **93.2** kWh
